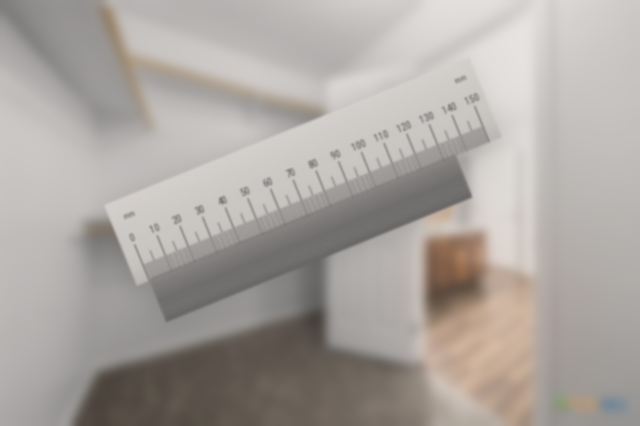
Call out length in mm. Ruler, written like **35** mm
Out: **135** mm
